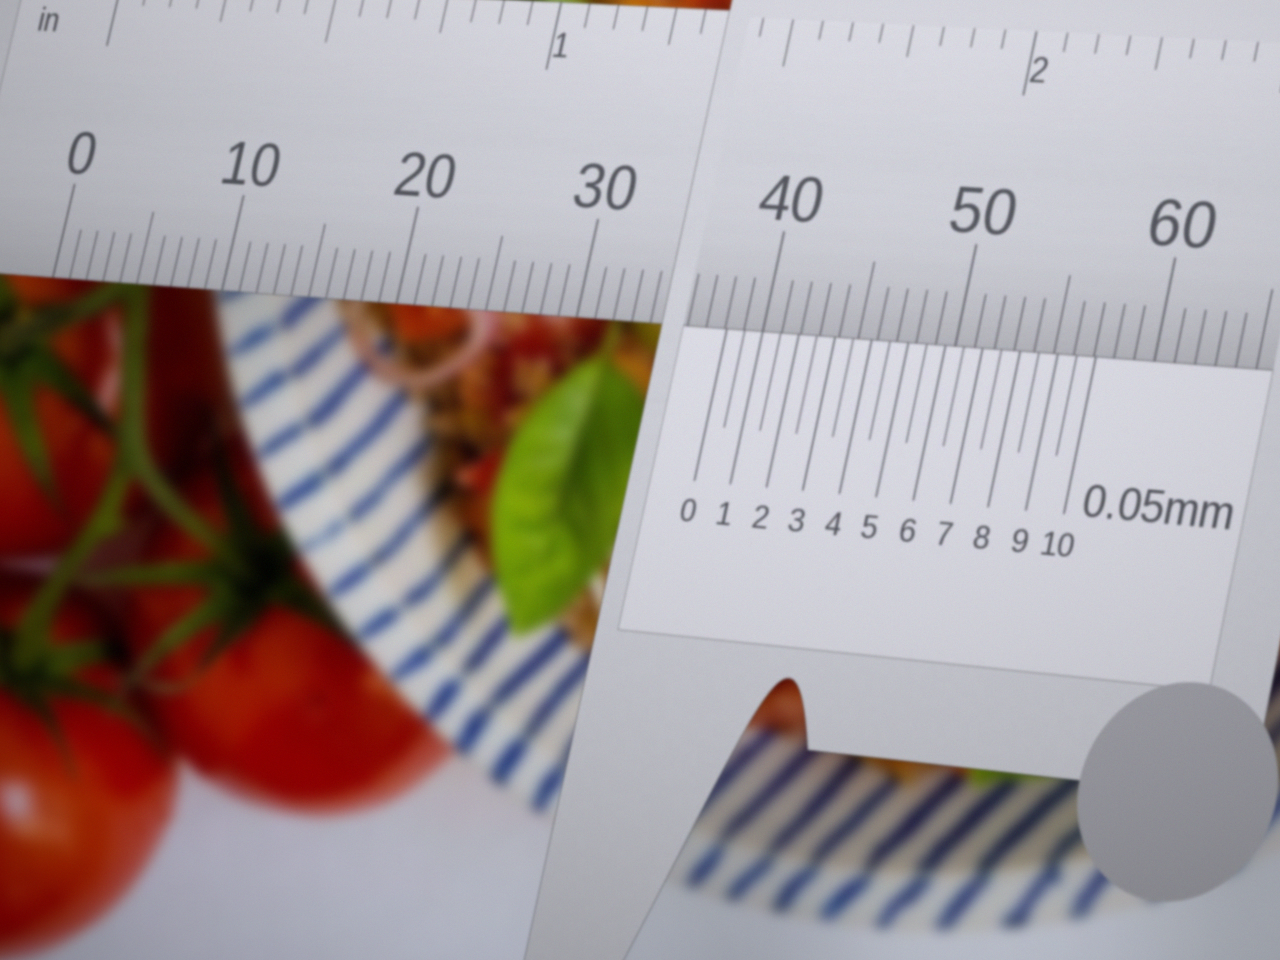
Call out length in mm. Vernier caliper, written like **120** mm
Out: **38.1** mm
